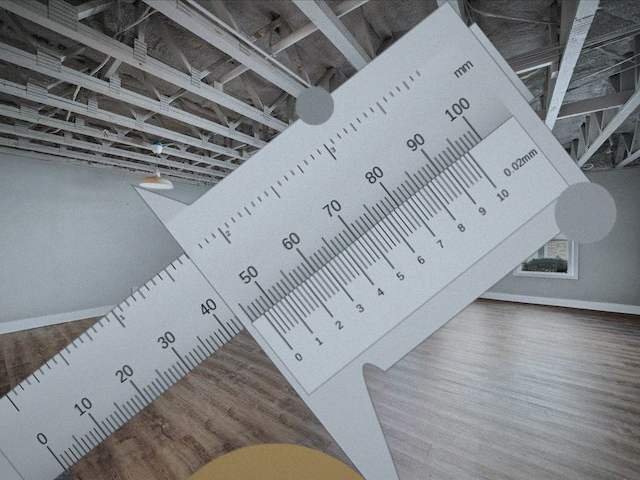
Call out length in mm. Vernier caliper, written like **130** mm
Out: **47.5** mm
